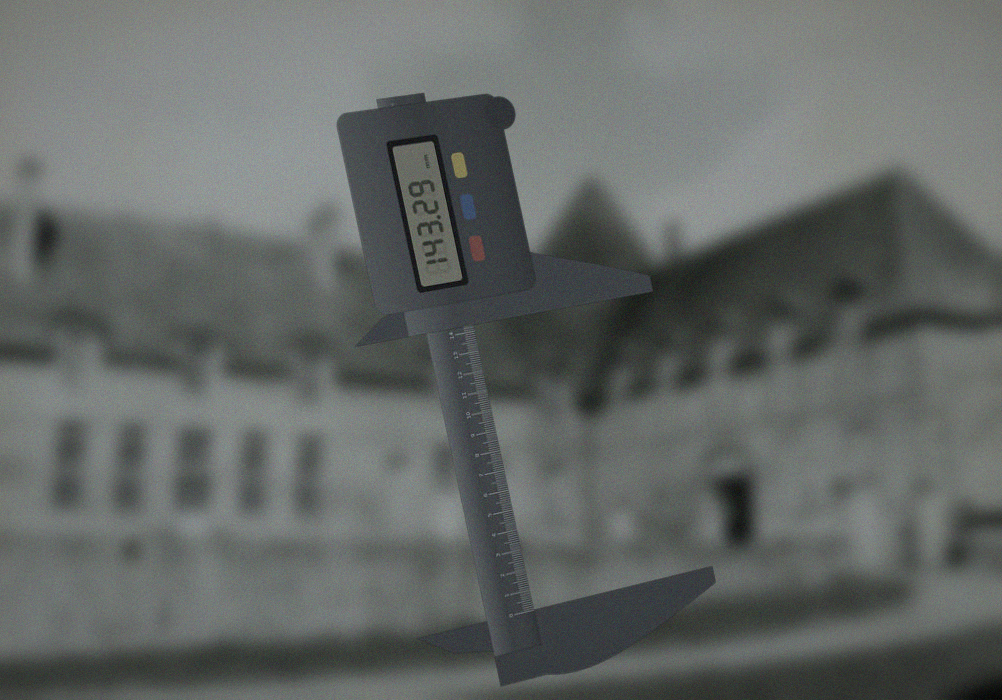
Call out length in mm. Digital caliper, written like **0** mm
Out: **143.29** mm
